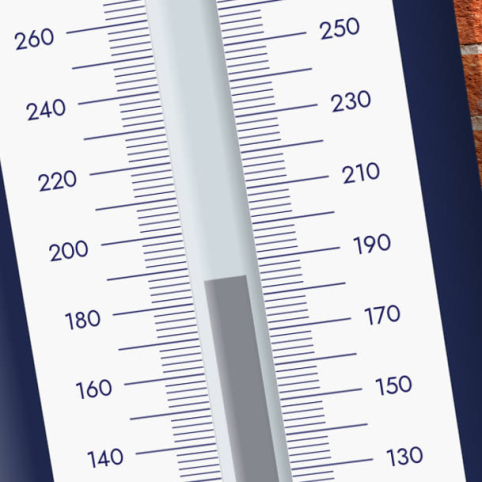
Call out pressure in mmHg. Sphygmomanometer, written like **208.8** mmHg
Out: **186** mmHg
